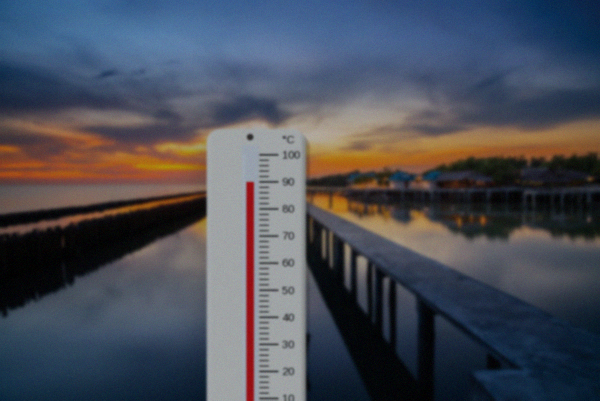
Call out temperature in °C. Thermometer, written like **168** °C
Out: **90** °C
